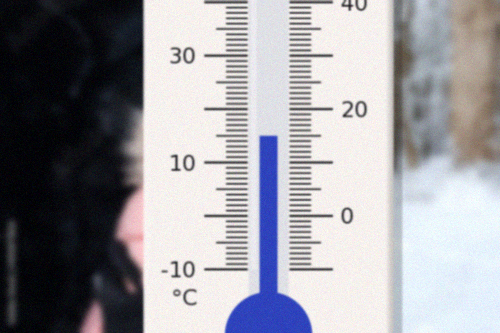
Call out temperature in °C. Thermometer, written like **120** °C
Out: **15** °C
